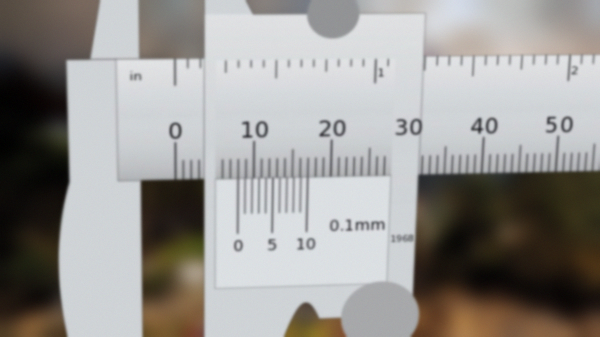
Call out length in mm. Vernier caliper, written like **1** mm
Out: **8.0** mm
